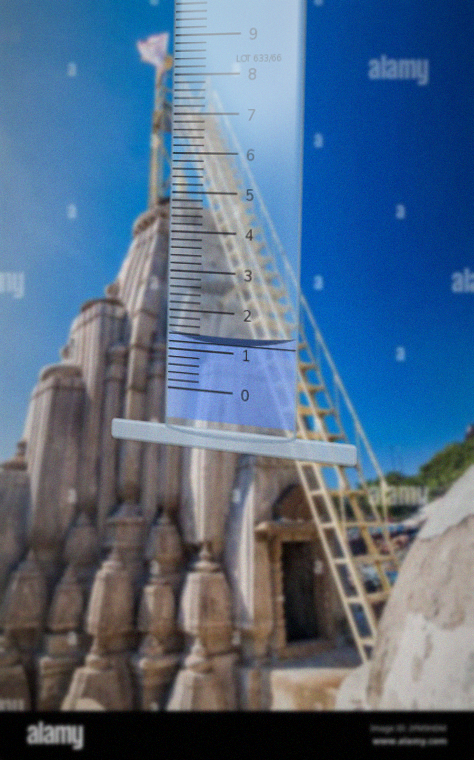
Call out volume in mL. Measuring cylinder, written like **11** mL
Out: **1.2** mL
